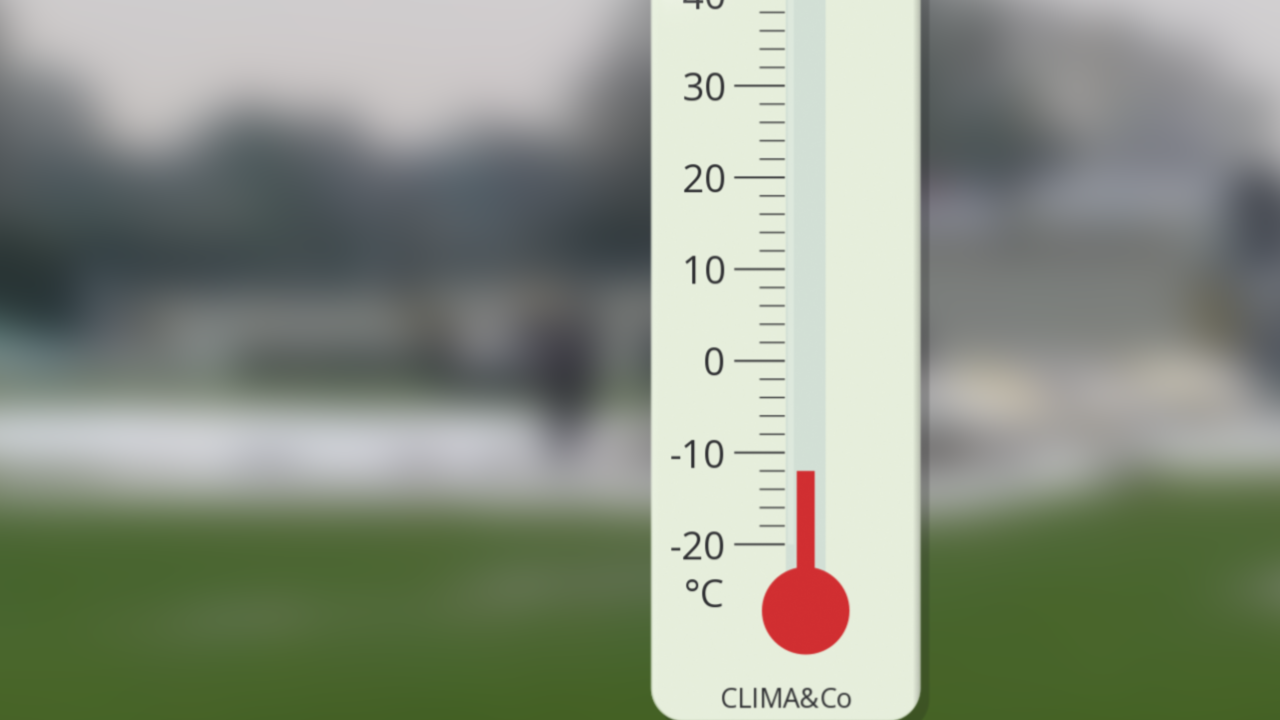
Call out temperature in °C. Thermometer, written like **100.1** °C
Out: **-12** °C
